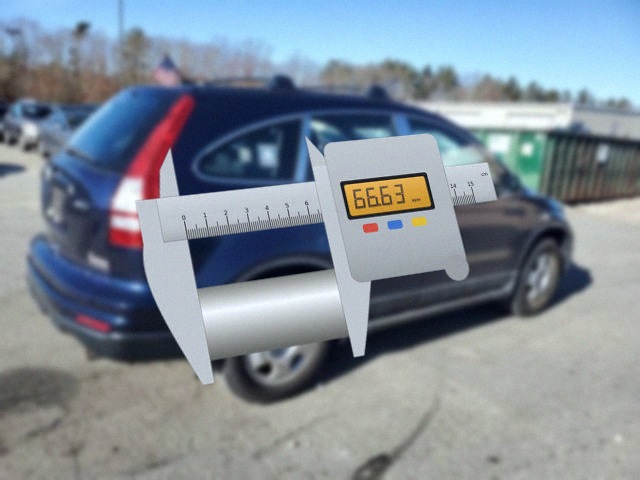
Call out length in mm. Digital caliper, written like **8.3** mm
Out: **66.63** mm
